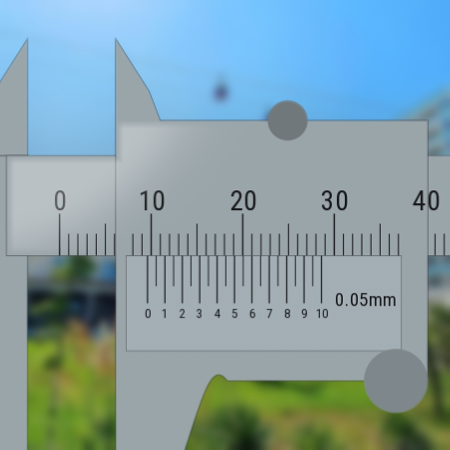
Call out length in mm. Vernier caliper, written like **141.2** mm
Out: **9.6** mm
